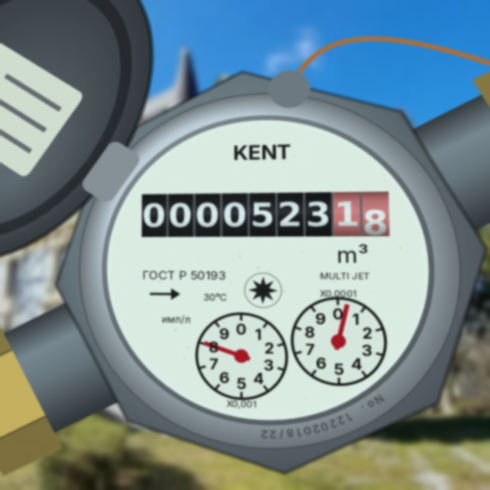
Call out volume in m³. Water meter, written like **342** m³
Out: **523.1780** m³
